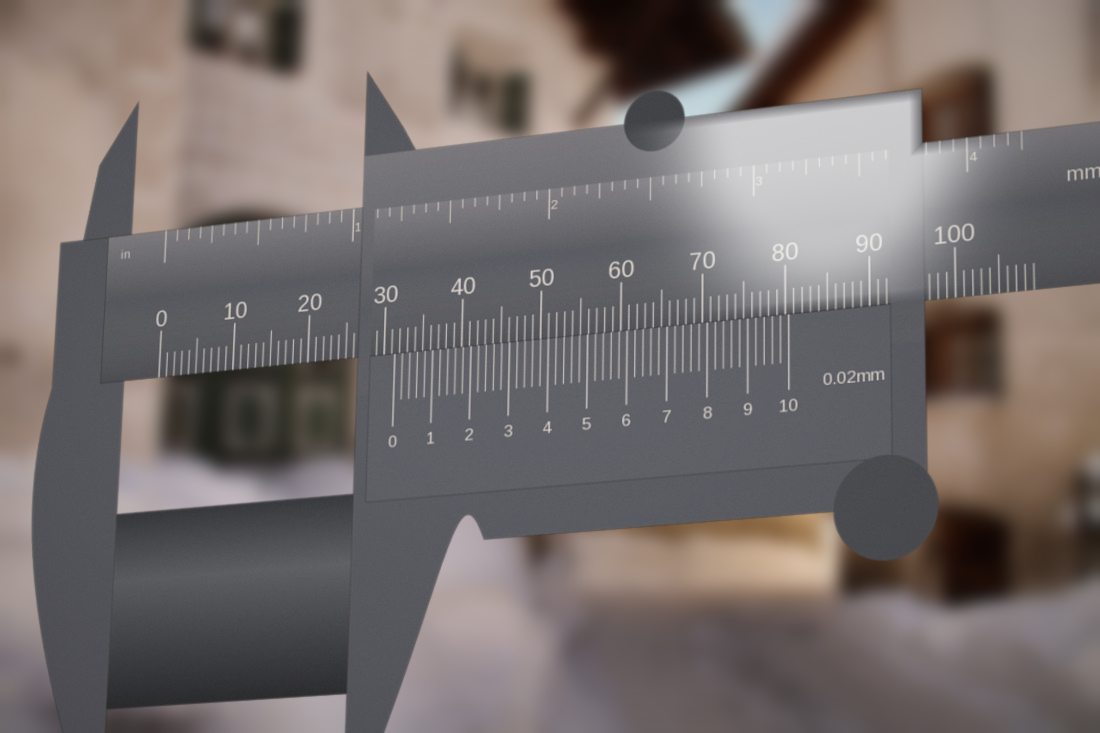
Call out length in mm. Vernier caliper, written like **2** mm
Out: **31.4** mm
